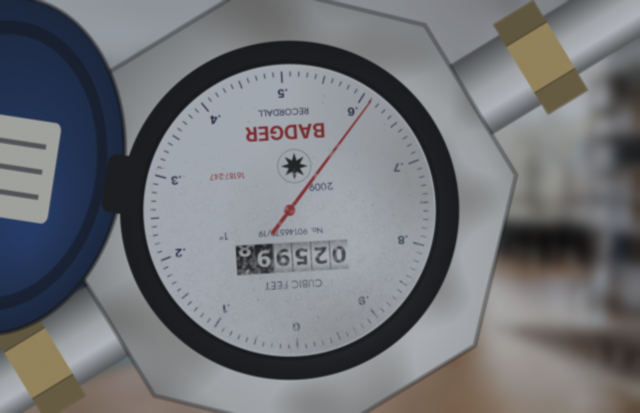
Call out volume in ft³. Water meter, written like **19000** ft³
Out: **25997.61** ft³
